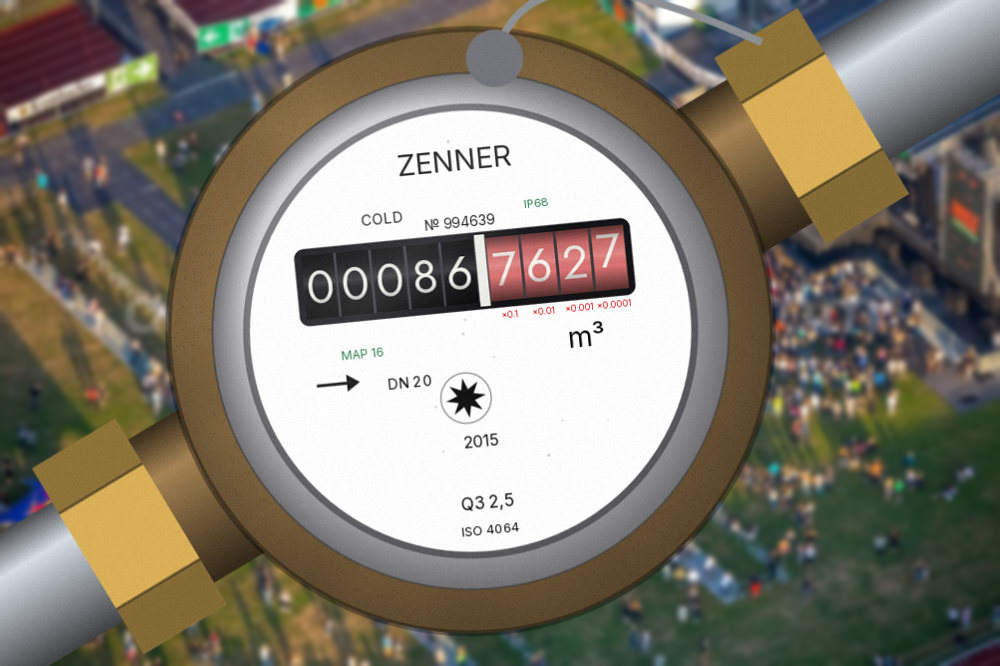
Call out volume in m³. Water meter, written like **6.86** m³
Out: **86.7627** m³
